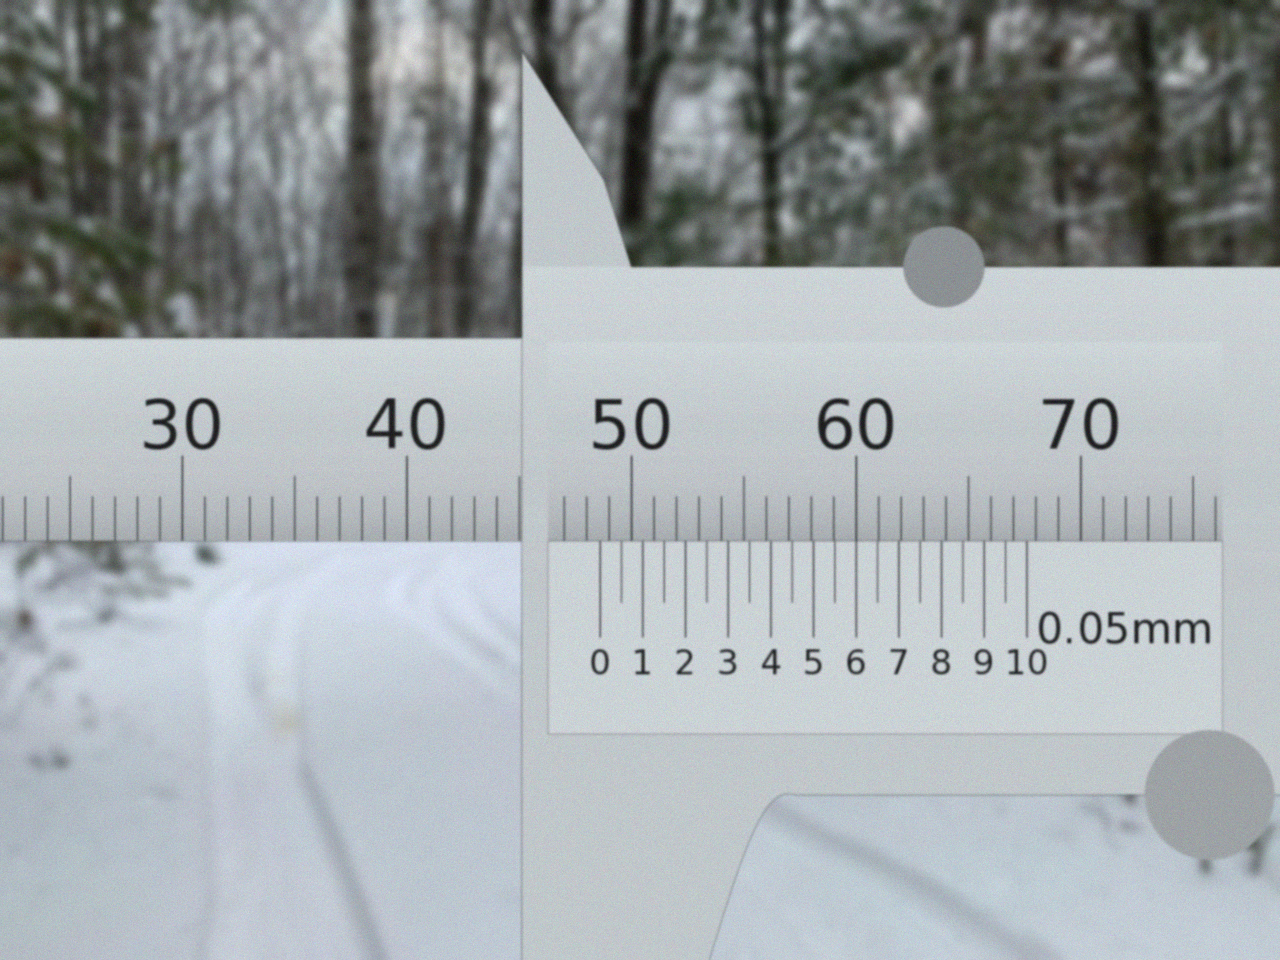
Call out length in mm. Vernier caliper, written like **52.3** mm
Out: **48.6** mm
